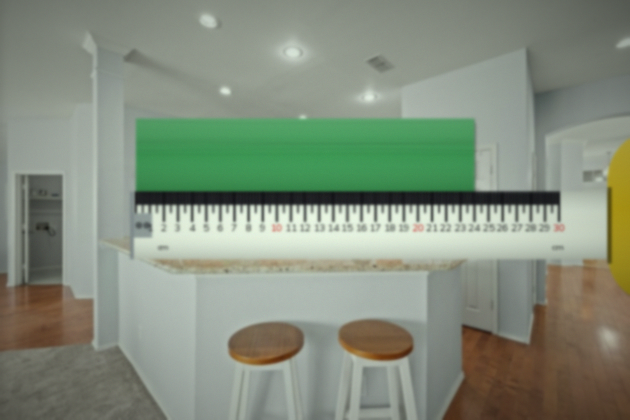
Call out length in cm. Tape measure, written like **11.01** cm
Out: **24** cm
